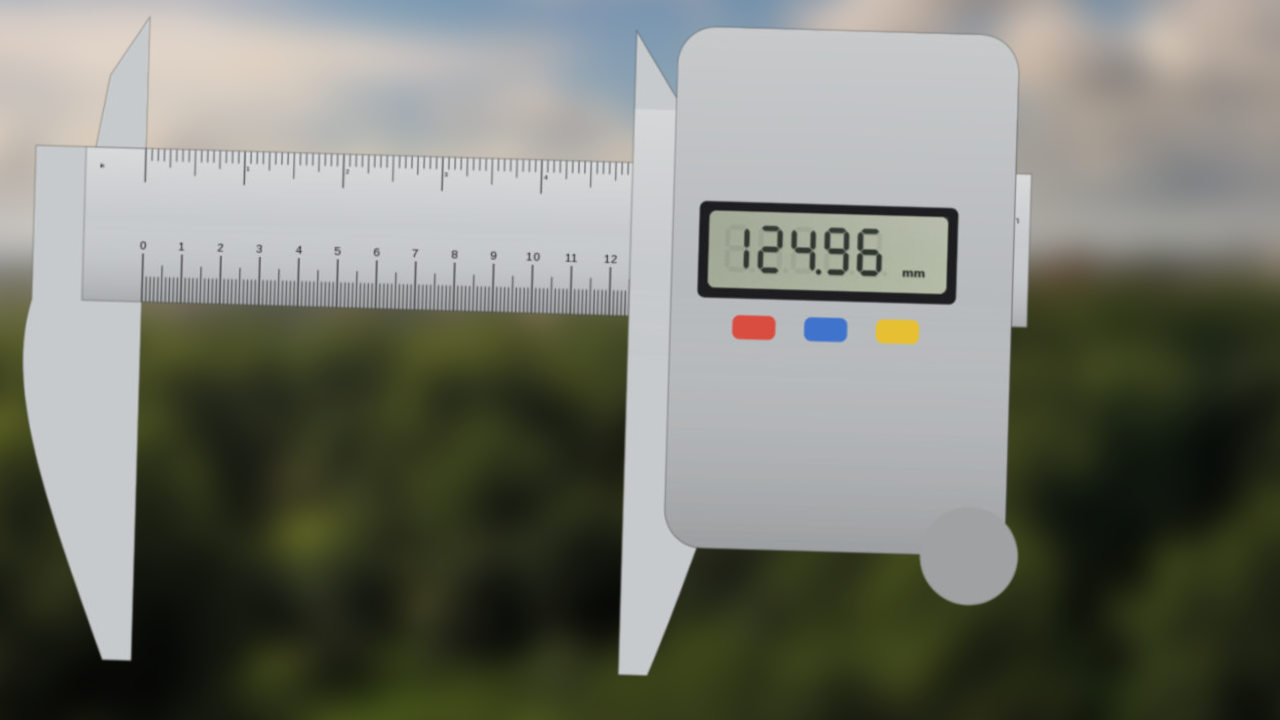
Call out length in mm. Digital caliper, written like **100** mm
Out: **124.96** mm
